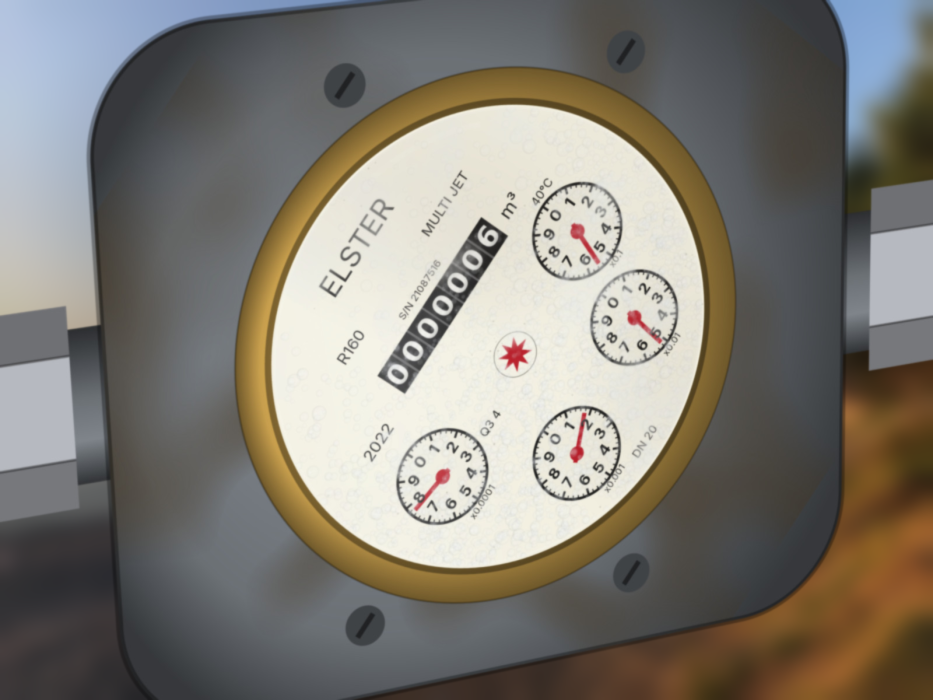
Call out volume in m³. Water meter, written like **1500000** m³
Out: **6.5517** m³
